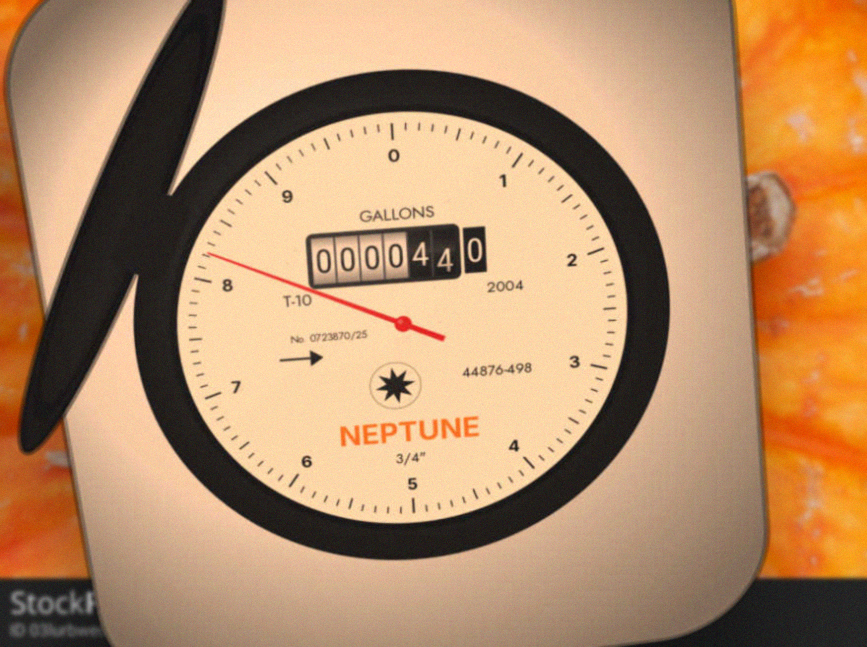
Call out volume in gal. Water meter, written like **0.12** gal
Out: **438.2** gal
